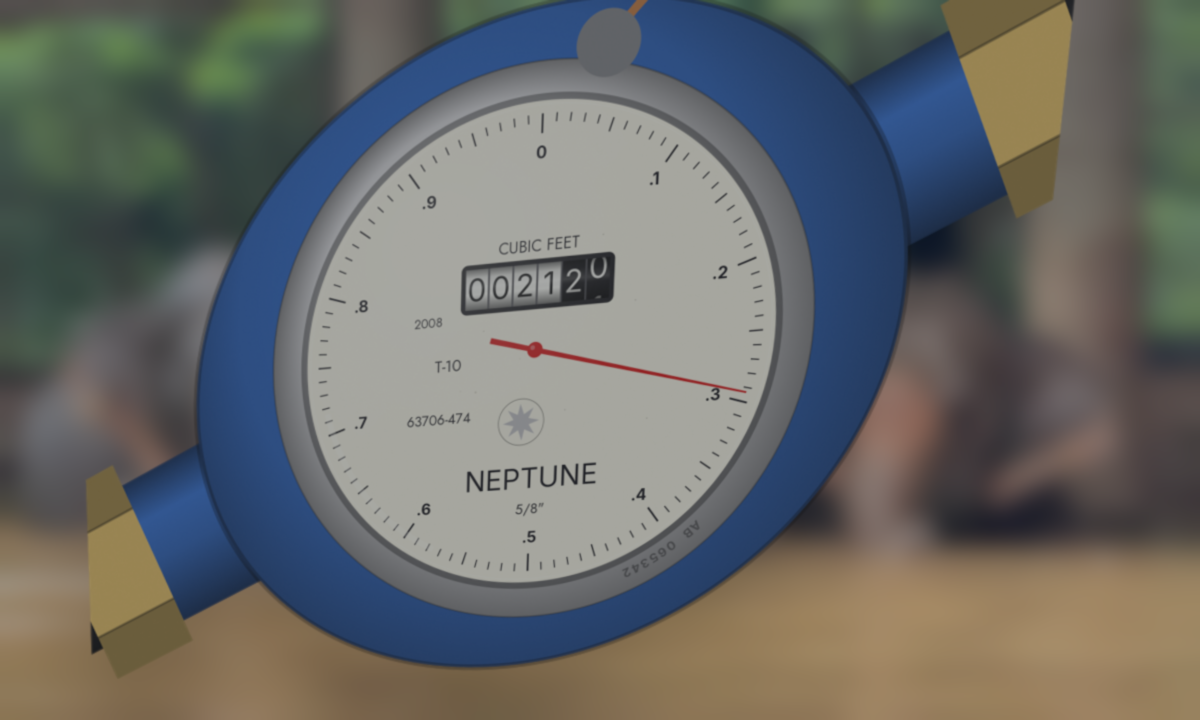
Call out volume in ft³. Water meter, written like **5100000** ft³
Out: **2120.29** ft³
